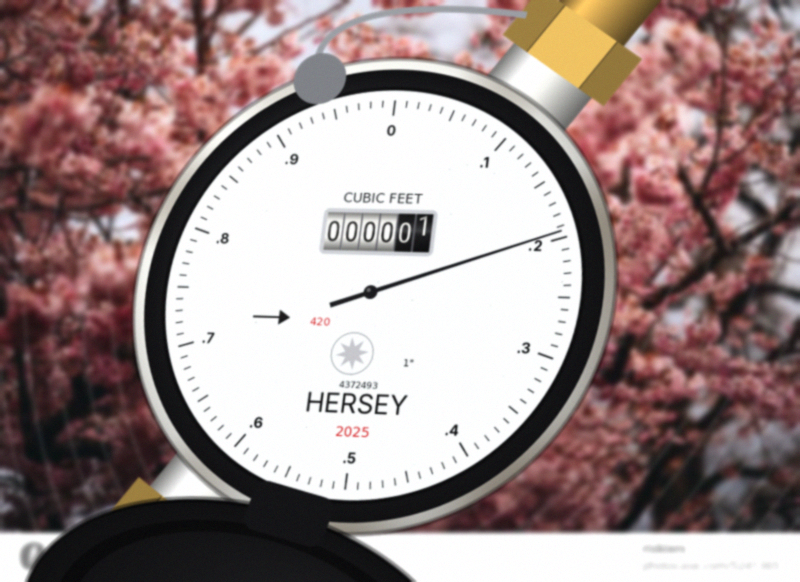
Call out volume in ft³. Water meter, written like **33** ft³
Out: **1.19** ft³
